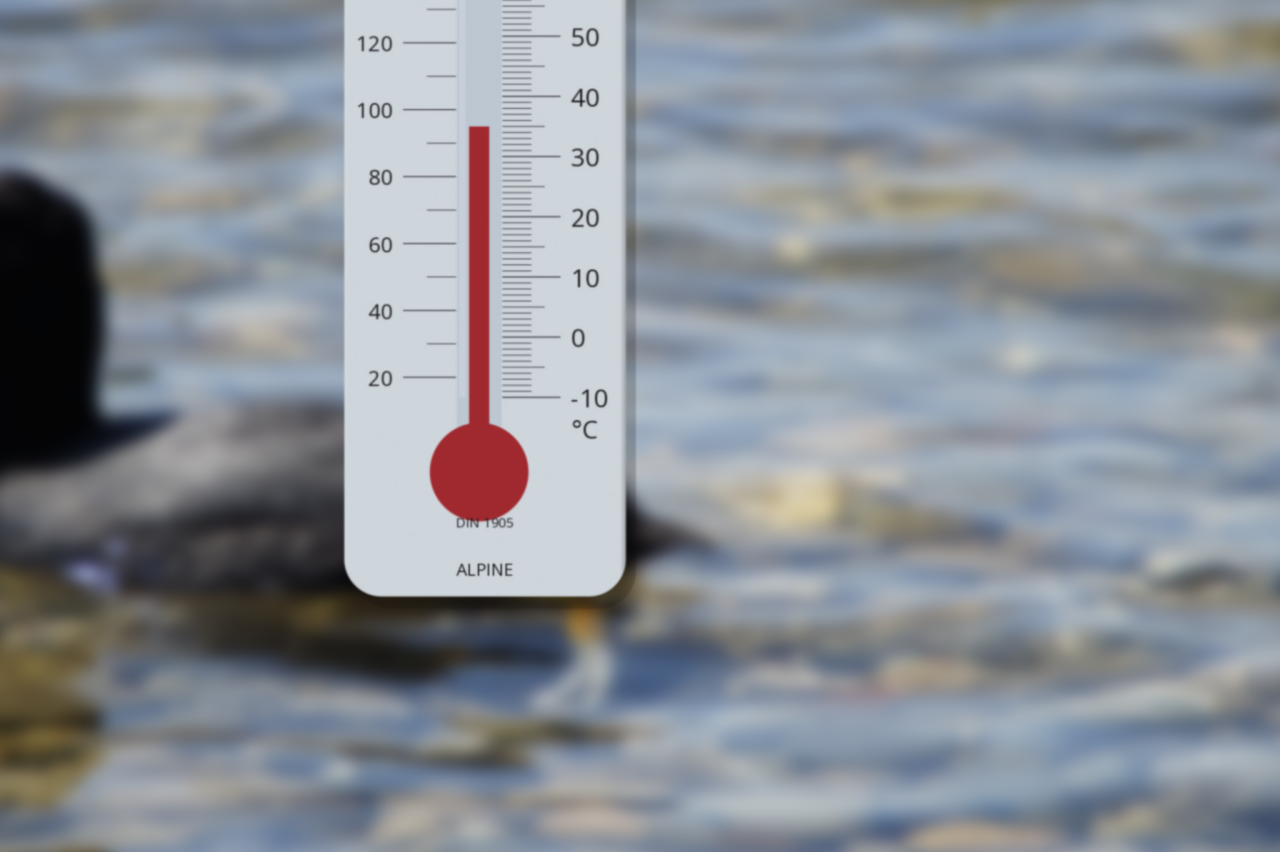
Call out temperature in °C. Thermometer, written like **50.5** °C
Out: **35** °C
